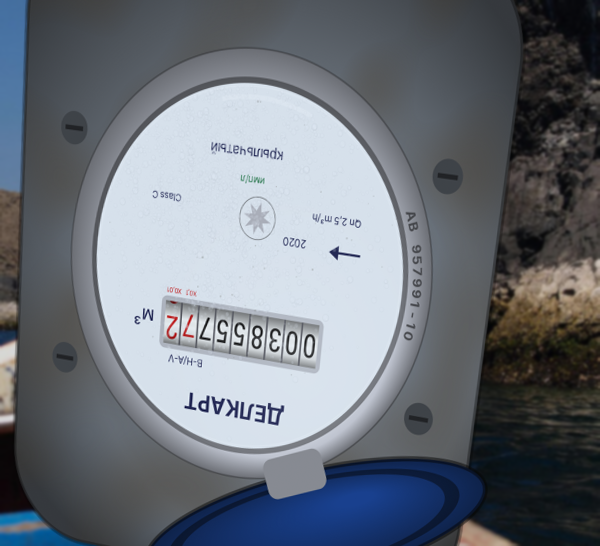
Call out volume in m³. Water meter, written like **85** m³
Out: **38557.72** m³
